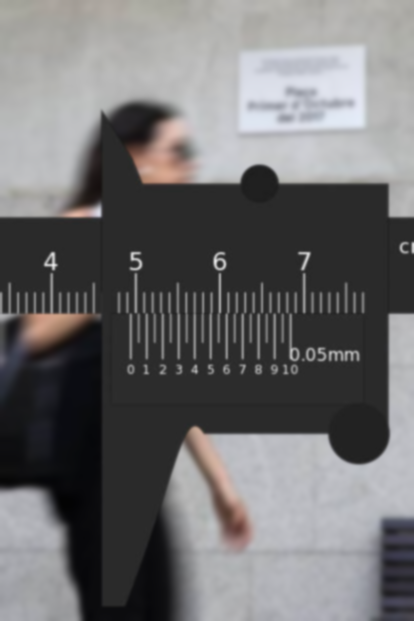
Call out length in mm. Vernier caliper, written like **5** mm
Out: **49.4** mm
